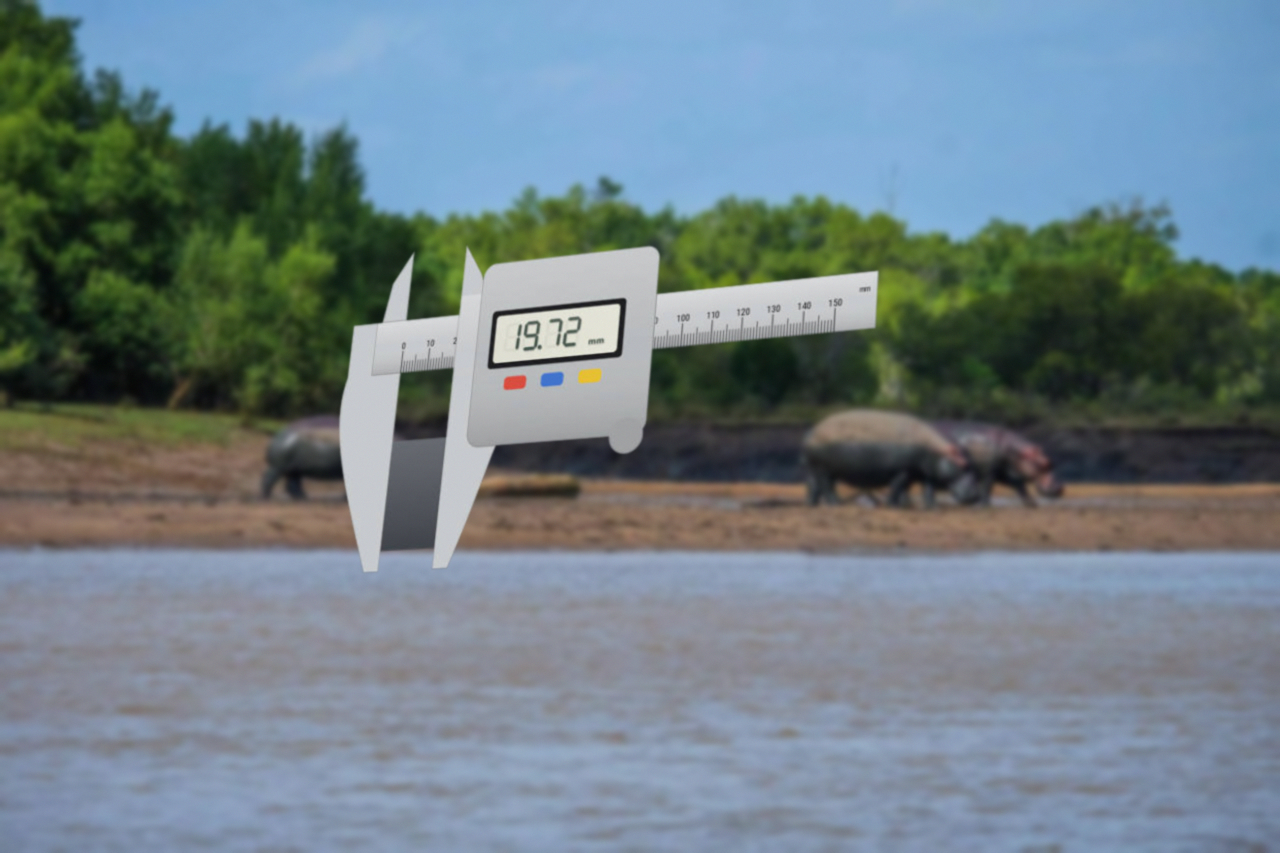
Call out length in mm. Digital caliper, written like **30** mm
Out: **19.72** mm
